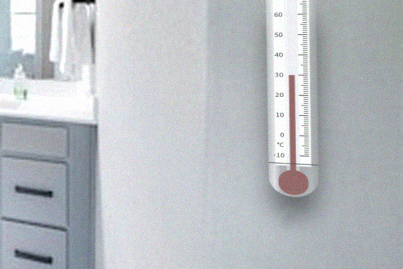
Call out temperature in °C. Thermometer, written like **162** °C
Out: **30** °C
